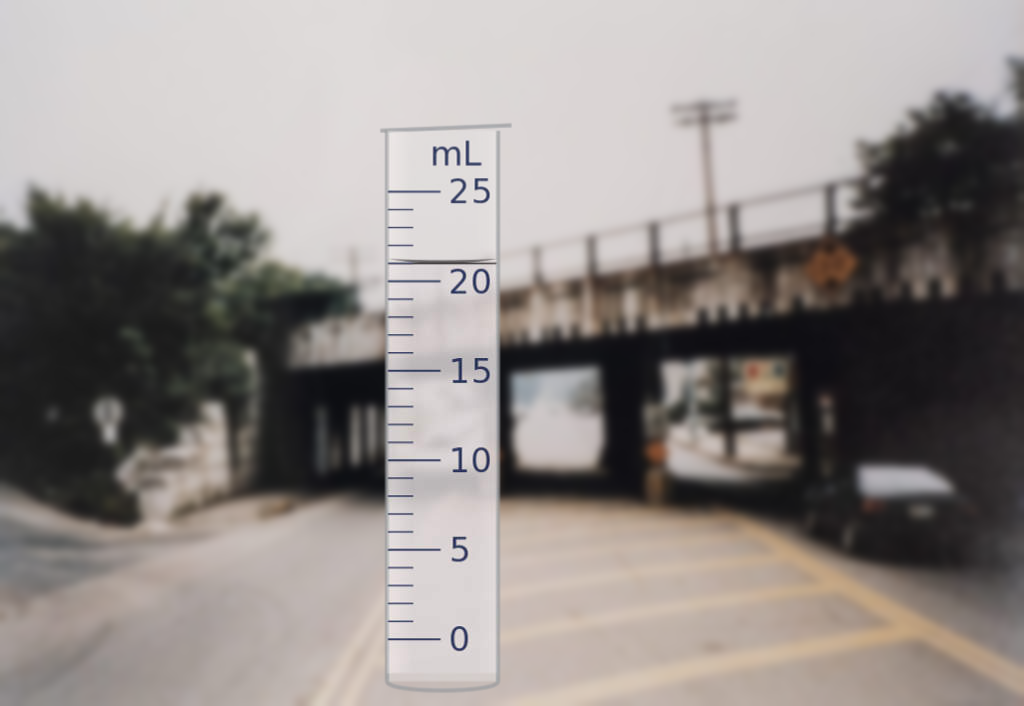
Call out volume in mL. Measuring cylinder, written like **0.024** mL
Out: **21** mL
